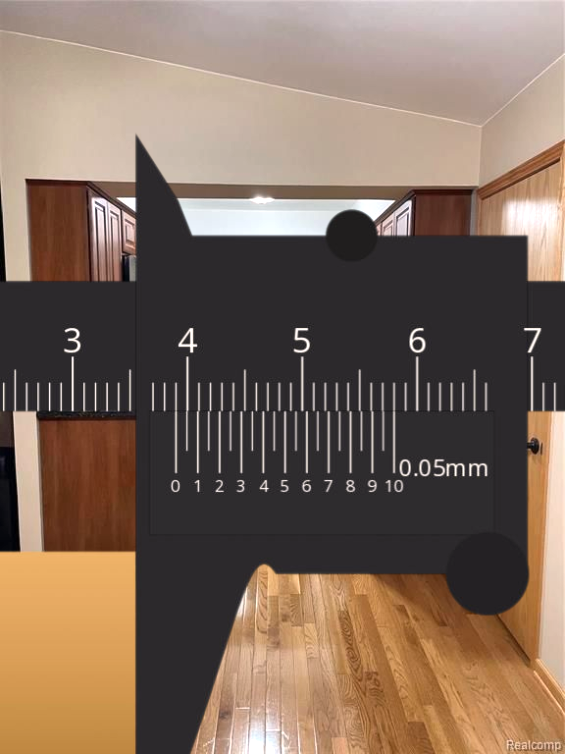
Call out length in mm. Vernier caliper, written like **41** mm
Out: **39.0** mm
